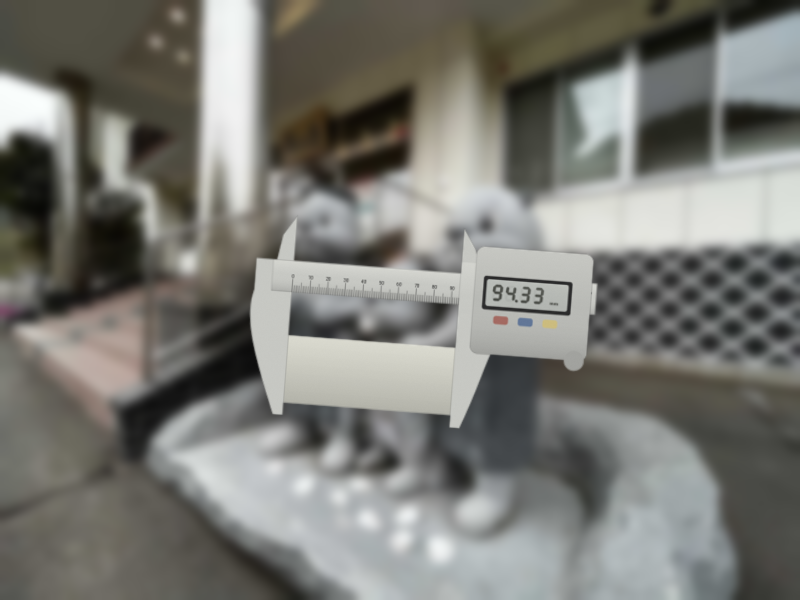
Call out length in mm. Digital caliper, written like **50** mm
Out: **94.33** mm
